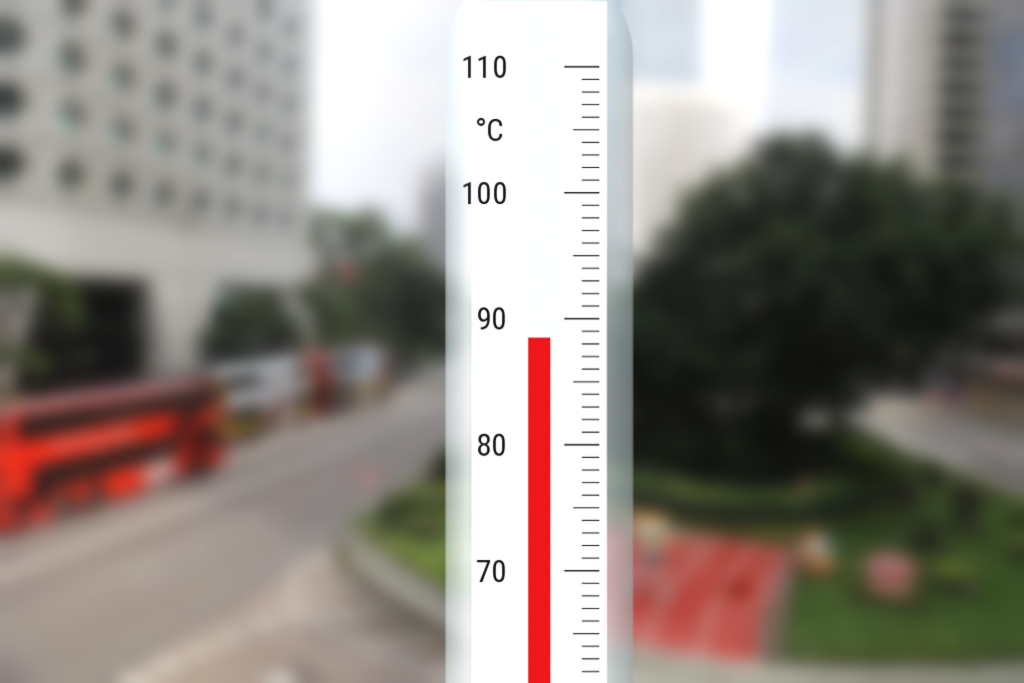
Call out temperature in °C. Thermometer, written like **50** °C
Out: **88.5** °C
